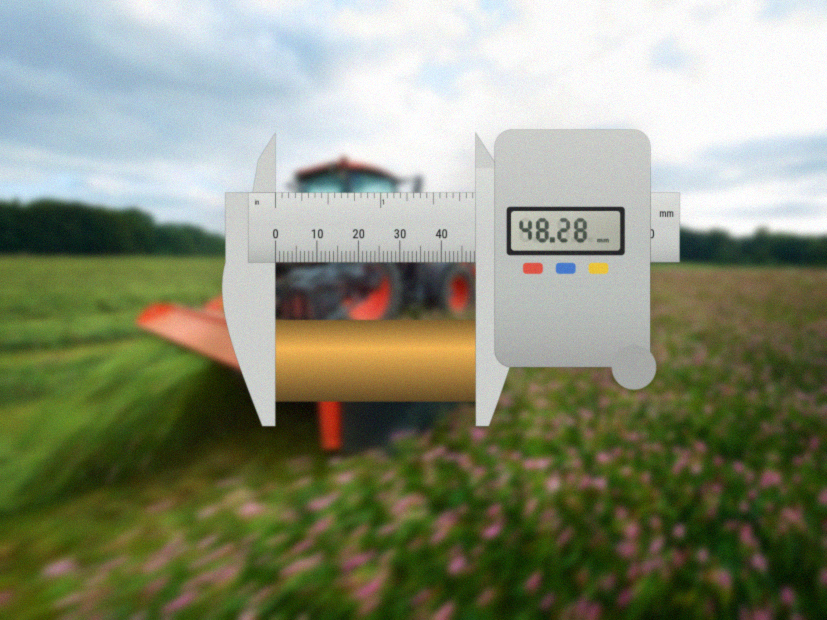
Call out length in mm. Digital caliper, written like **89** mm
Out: **48.28** mm
